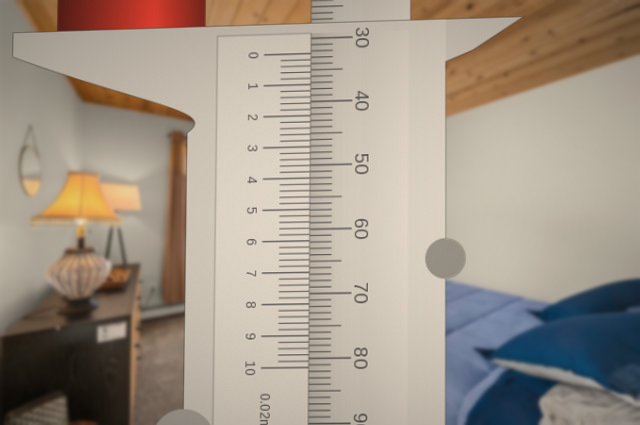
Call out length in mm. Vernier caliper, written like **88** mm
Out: **32.4** mm
